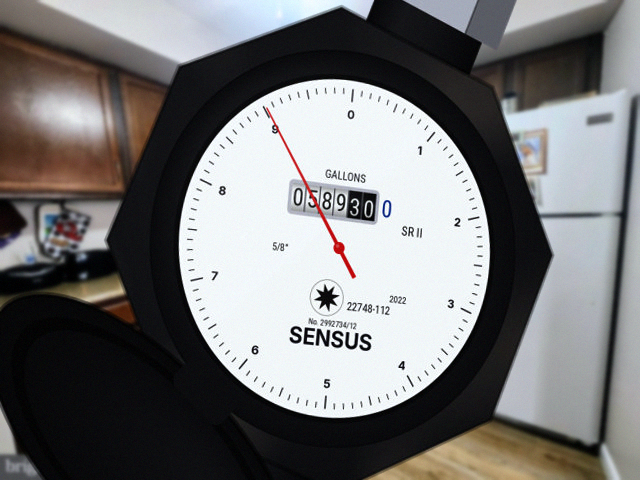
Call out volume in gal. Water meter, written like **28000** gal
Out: **589299.0** gal
